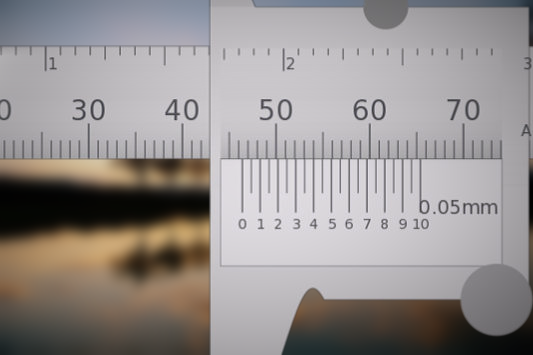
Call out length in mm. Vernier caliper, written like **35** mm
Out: **46.4** mm
